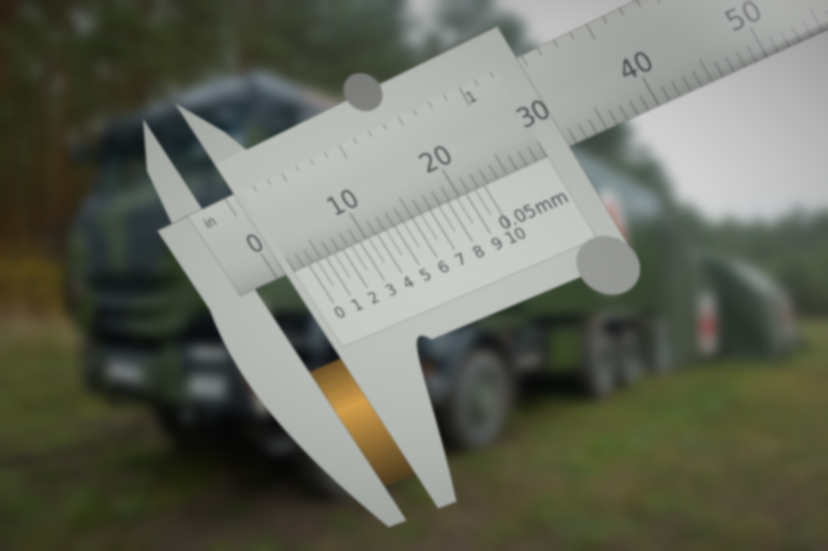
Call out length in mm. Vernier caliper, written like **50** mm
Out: **3.6** mm
